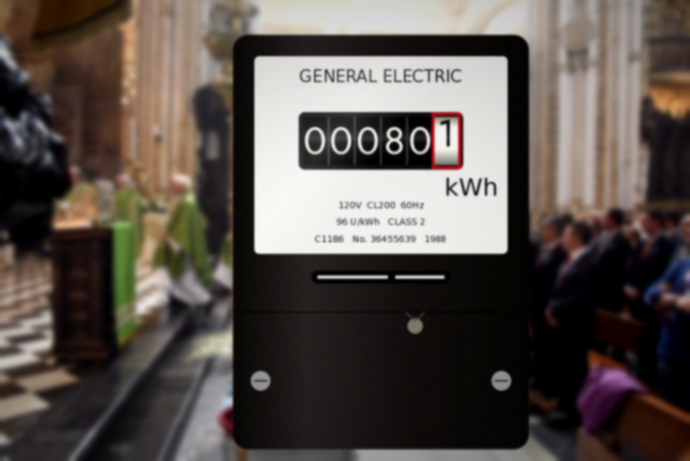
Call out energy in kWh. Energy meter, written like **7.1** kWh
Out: **80.1** kWh
